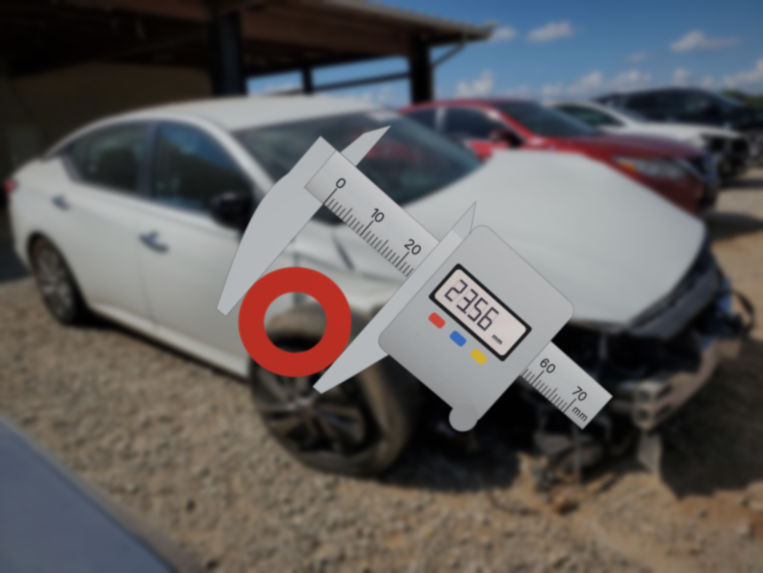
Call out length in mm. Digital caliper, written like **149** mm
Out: **23.56** mm
